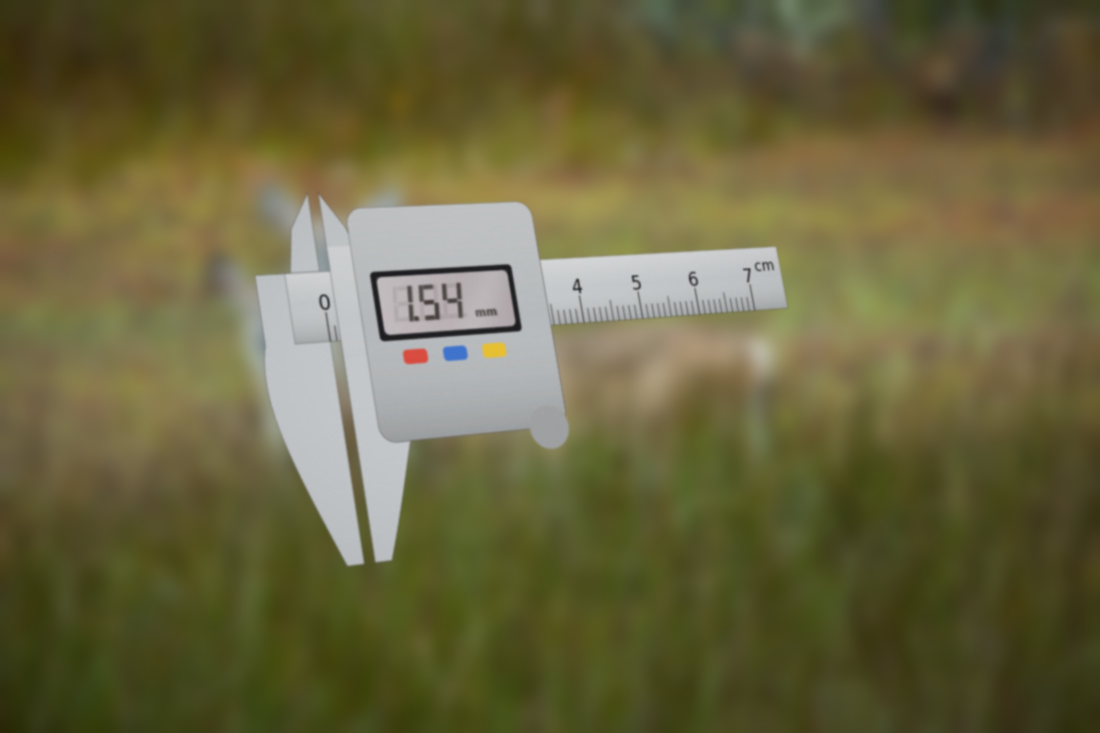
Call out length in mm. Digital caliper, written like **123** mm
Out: **1.54** mm
